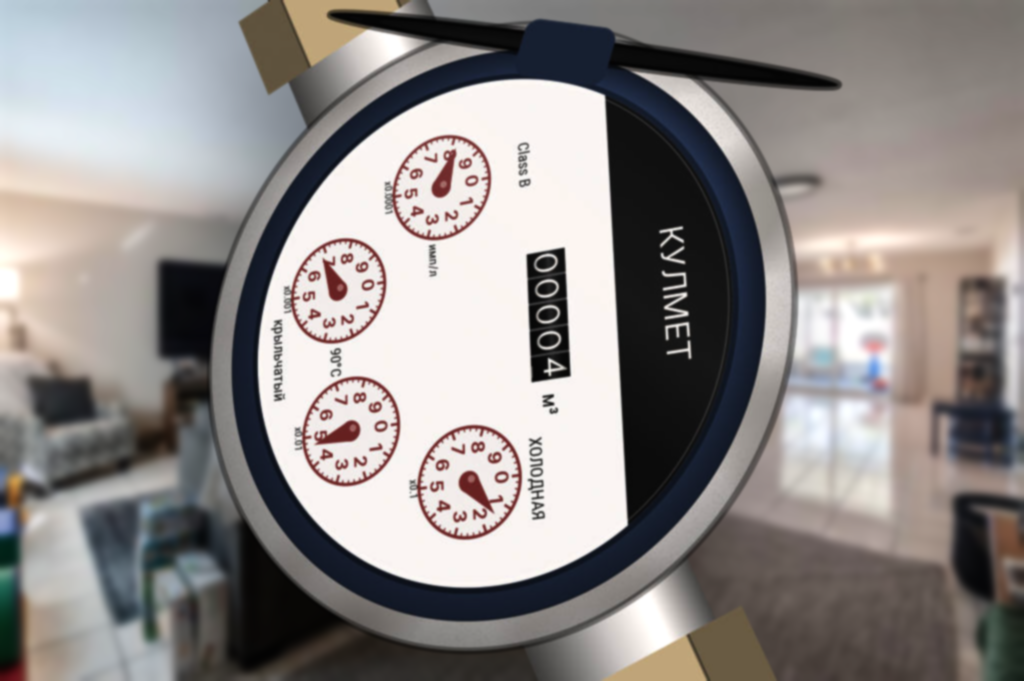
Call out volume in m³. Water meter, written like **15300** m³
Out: **4.1468** m³
